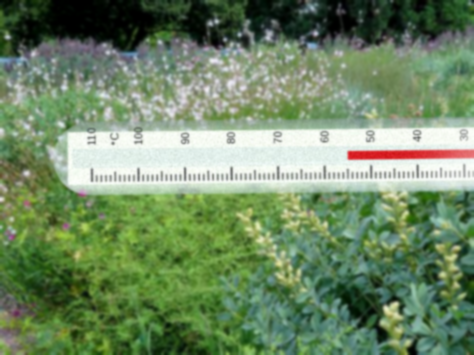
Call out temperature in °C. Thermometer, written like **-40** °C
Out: **55** °C
